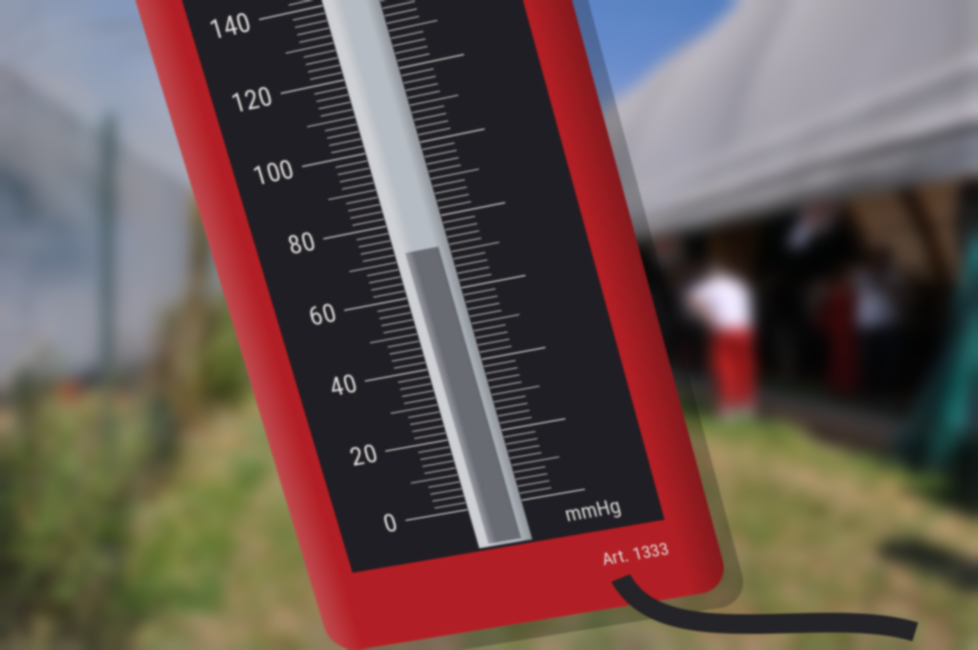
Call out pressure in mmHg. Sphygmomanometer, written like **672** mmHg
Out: **72** mmHg
